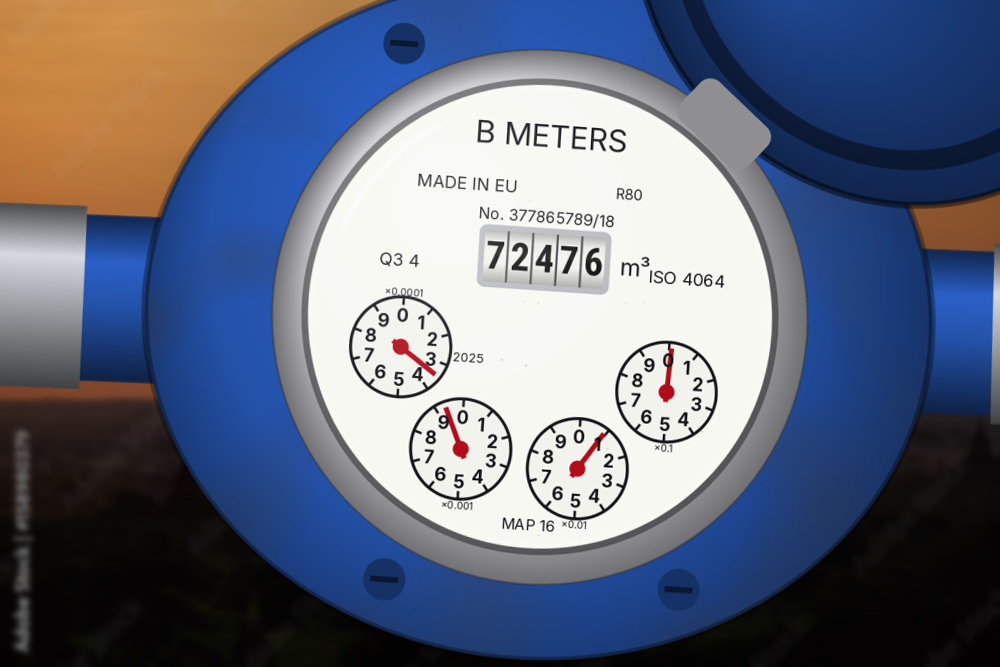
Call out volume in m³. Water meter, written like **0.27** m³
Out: **72476.0093** m³
